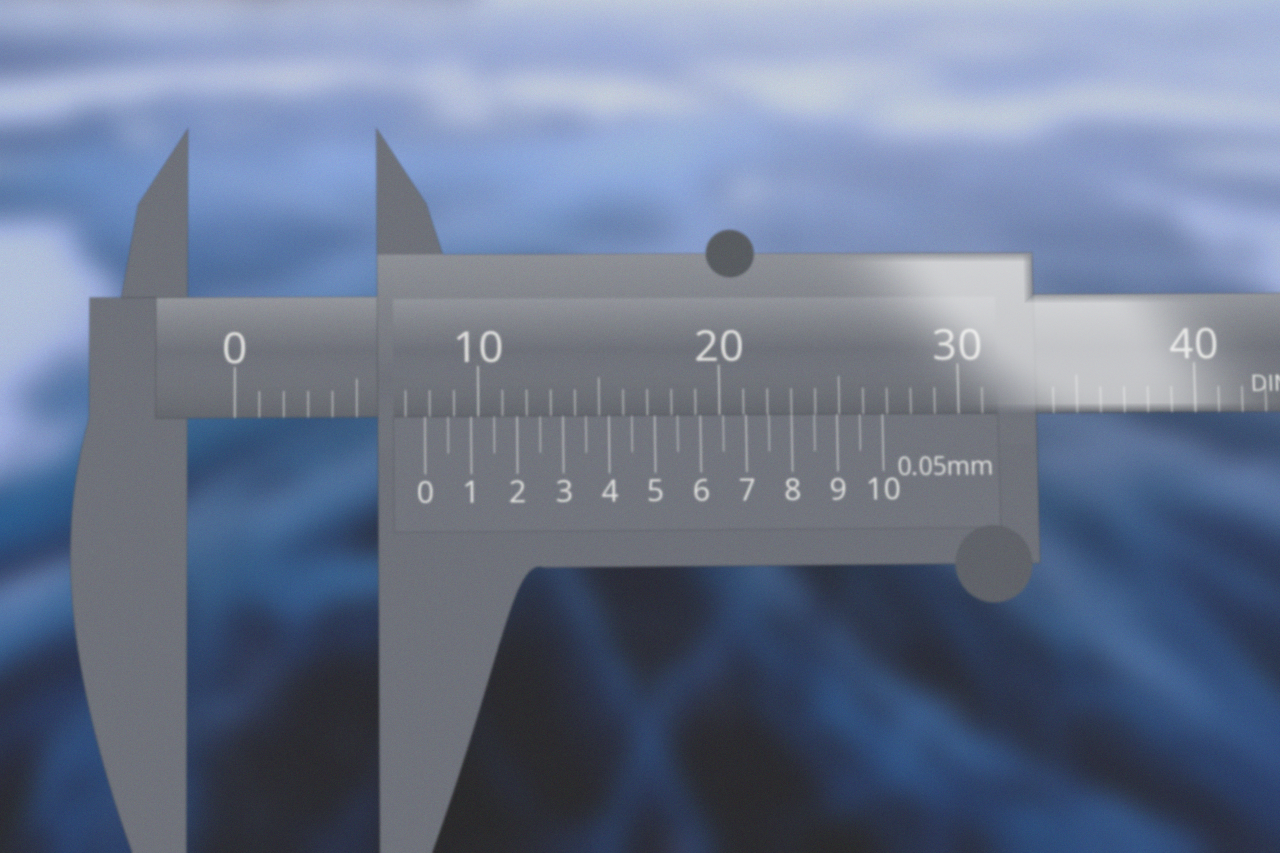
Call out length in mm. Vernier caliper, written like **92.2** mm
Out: **7.8** mm
